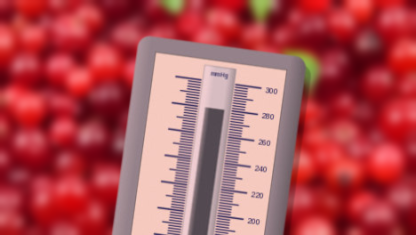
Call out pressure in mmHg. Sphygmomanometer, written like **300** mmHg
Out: **280** mmHg
